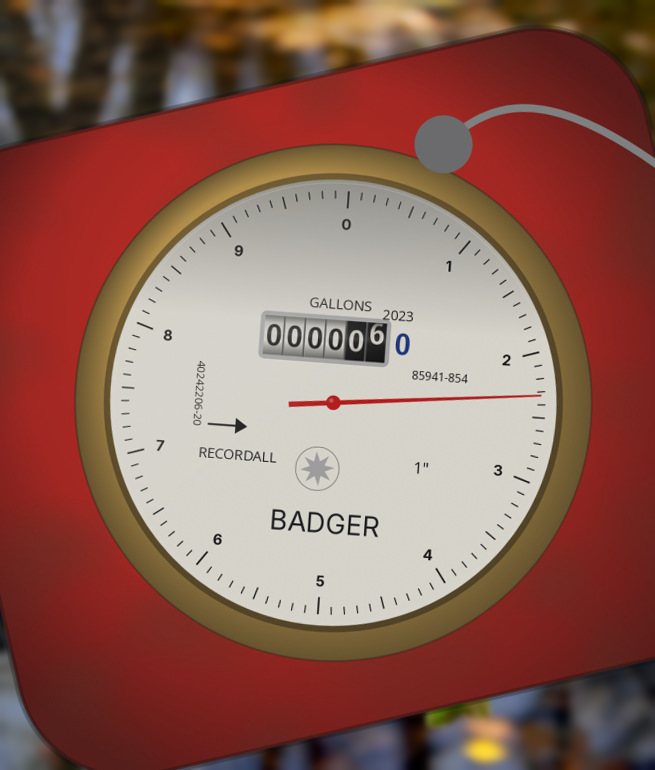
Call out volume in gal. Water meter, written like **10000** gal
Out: **62.3** gal
